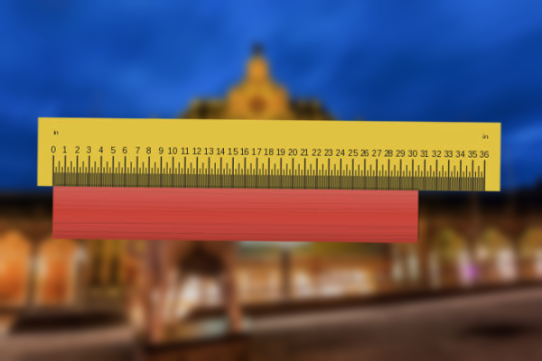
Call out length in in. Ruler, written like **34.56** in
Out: **30.5** in
